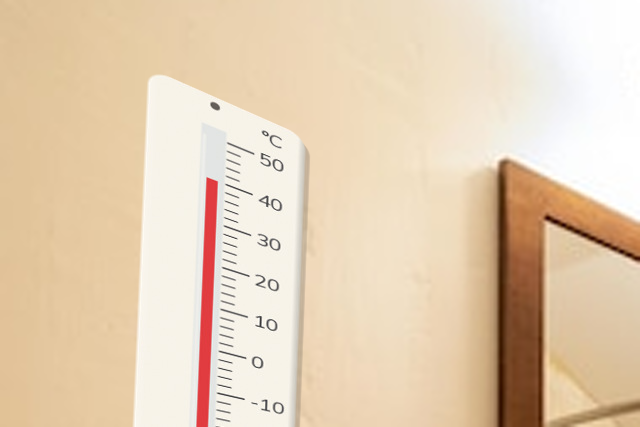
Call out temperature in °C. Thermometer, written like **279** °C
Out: **40** °C
